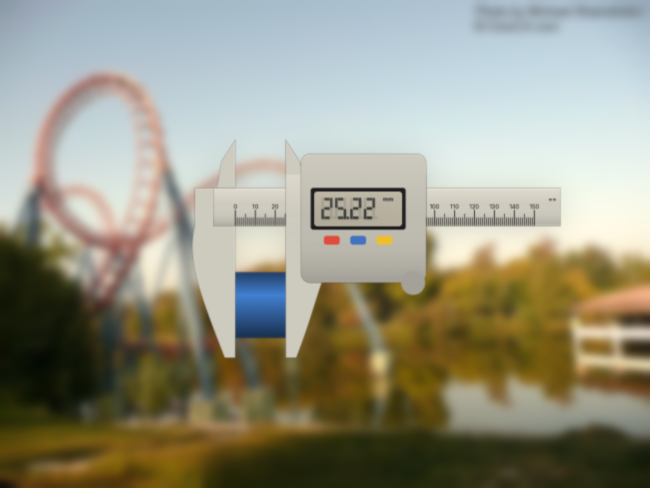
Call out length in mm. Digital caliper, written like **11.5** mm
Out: **25.22** mm
